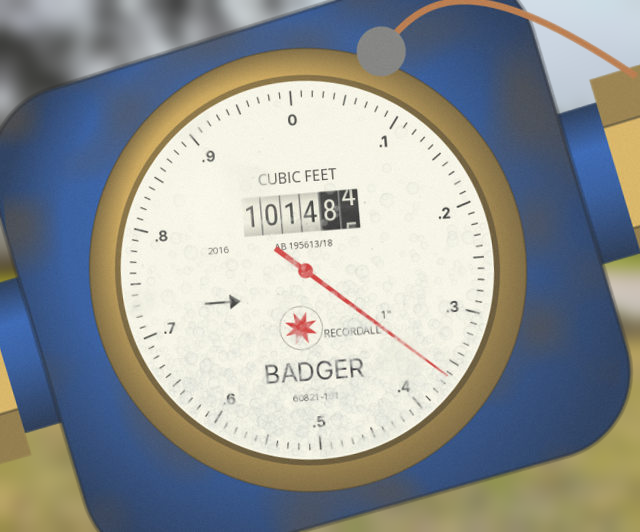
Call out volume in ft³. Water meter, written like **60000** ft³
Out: **101484.36** ft³
